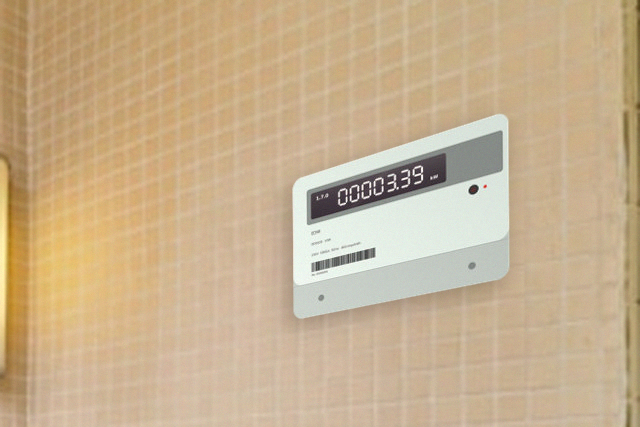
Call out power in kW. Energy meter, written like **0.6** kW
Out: **3.39** kW
